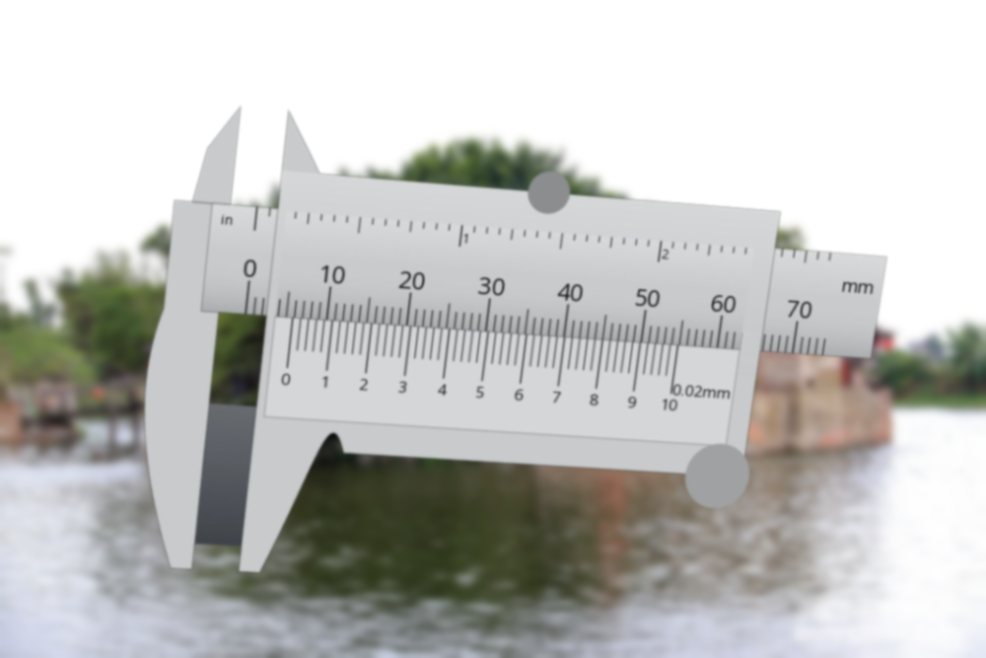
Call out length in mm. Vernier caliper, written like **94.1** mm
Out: **5.8** mm
